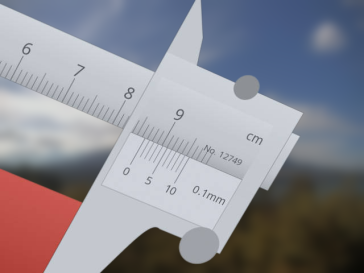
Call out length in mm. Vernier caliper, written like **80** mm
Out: **86.6** mm
